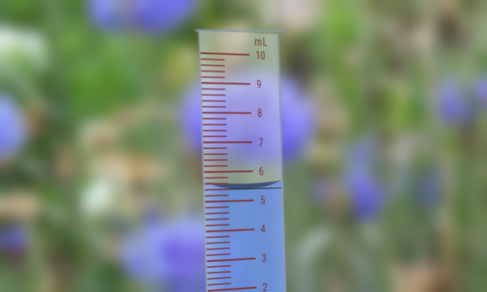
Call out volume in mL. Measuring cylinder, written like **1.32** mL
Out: **5.4** mL
